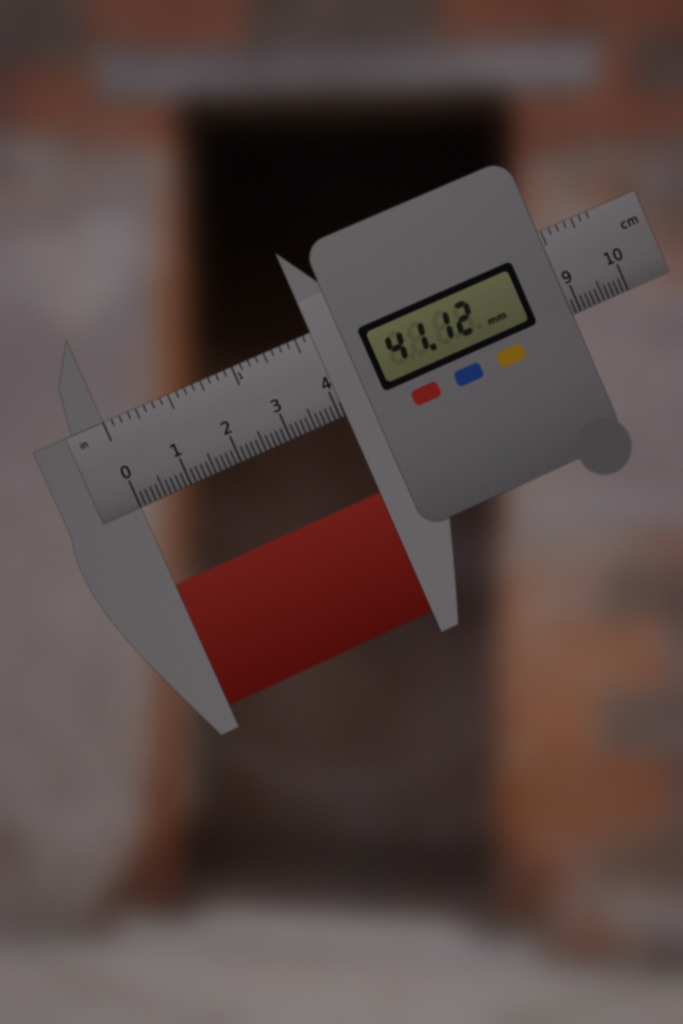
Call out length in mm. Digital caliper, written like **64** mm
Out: **41.12** mm
